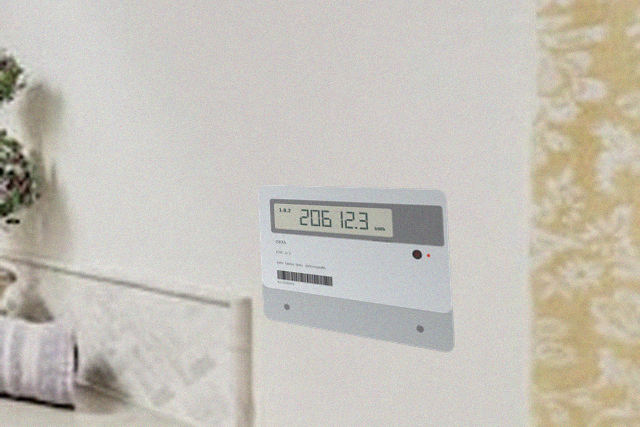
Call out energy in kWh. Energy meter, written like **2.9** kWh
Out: **20612.3** kWh
